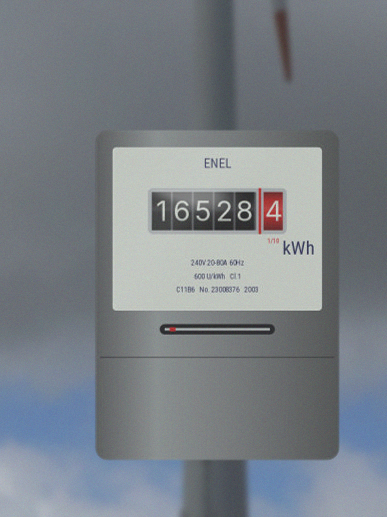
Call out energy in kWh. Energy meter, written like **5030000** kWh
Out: **16528.4** kWh
